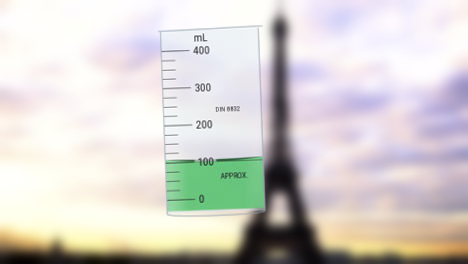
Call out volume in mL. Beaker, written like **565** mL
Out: **100** mL
